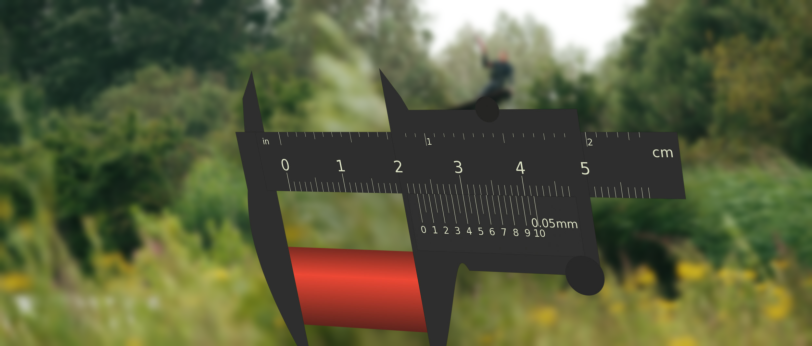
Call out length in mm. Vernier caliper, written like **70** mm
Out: **22.4** mm
